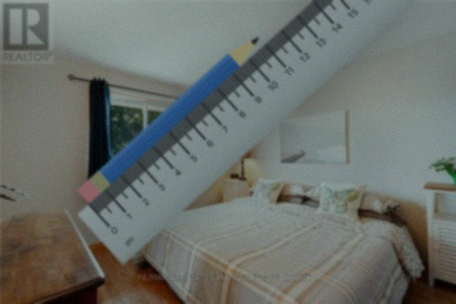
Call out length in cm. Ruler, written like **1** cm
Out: **11** cm
